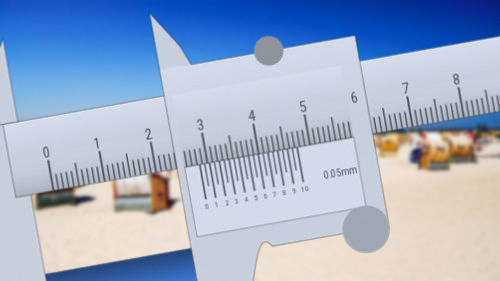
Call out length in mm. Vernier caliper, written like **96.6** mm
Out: **28.5** mm
